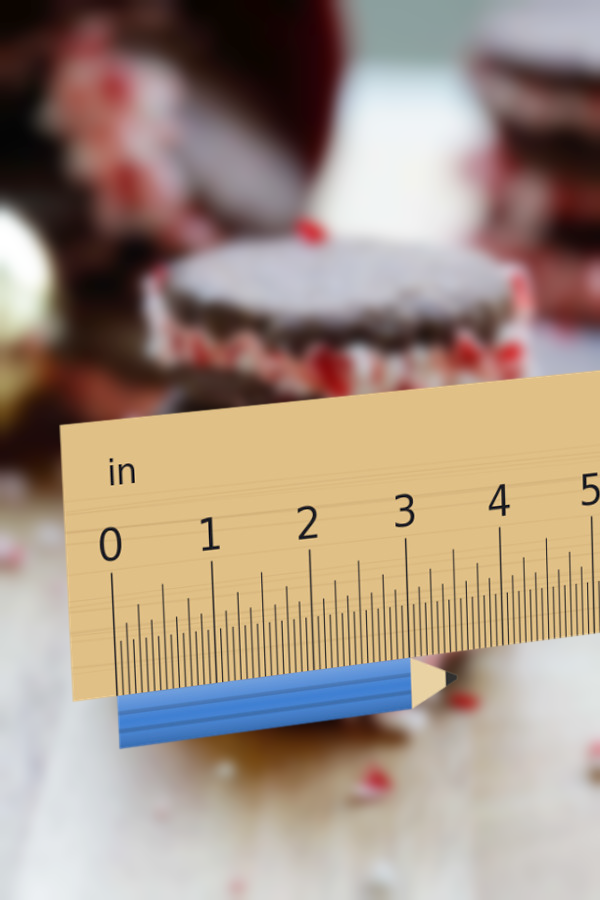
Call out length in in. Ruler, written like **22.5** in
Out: **3.5** in
